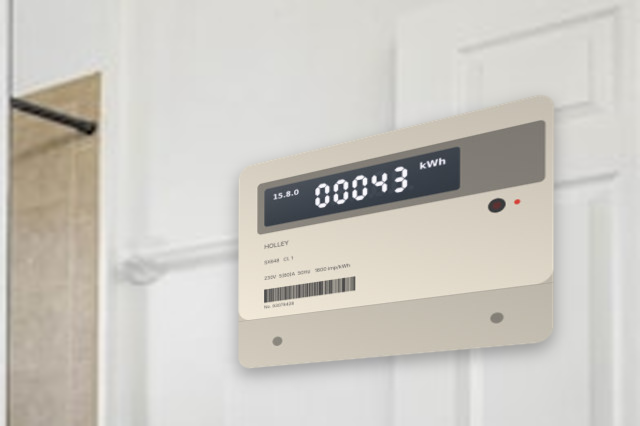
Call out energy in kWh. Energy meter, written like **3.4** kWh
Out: **43** kWh
